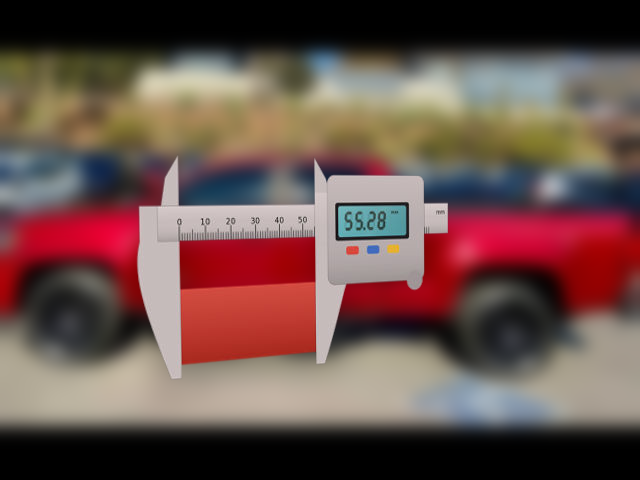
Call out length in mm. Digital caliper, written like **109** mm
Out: **55.28** mm
